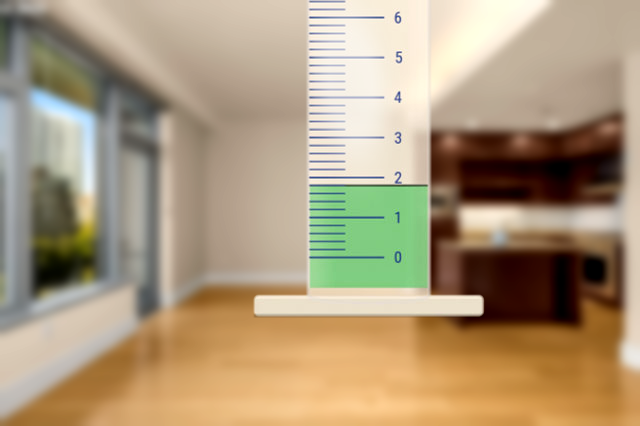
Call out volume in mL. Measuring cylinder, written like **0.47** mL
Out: **1.8** mL
